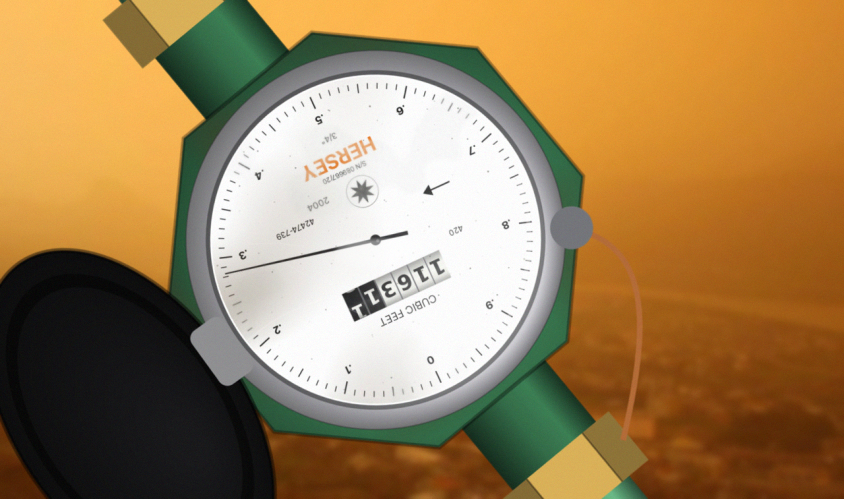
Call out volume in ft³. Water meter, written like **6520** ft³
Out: **116311.28** ft³
